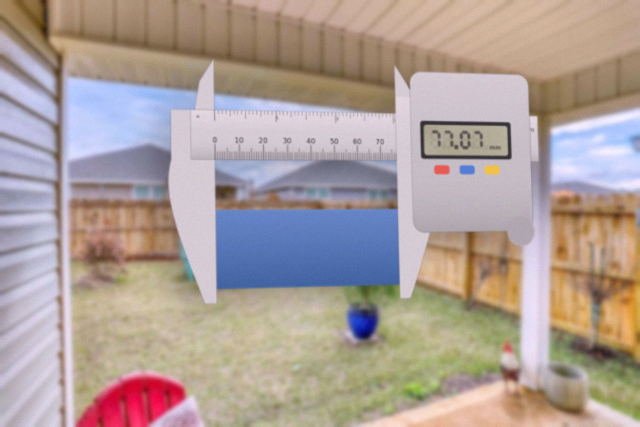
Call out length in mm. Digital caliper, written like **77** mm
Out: **77.07** mm
